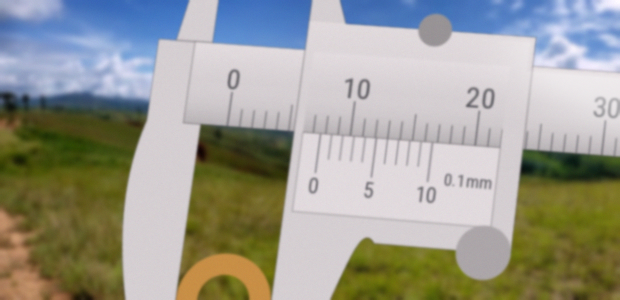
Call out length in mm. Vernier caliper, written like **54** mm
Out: **7.6** mm
